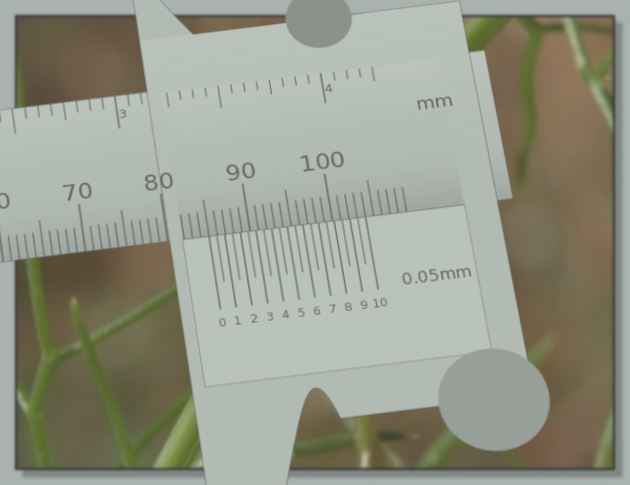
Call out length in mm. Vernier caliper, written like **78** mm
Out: **85.0** mm
